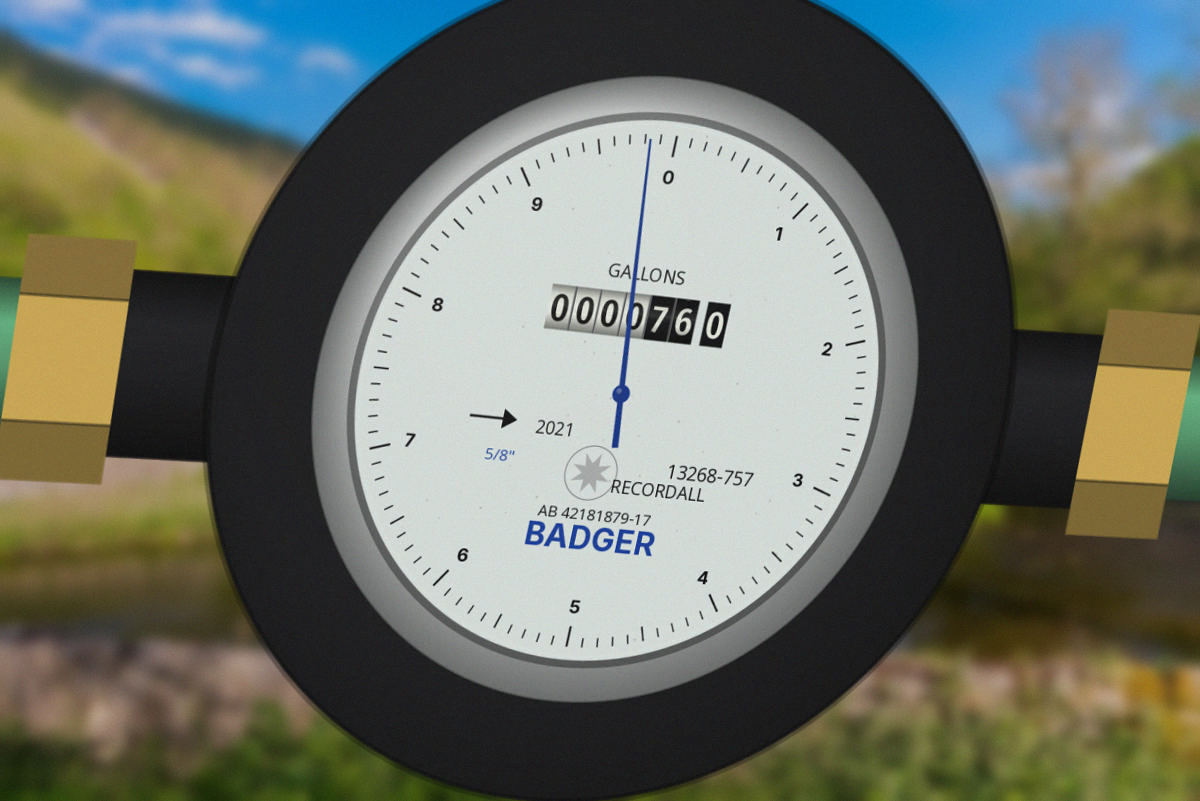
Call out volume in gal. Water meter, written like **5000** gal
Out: **759.8** gal
